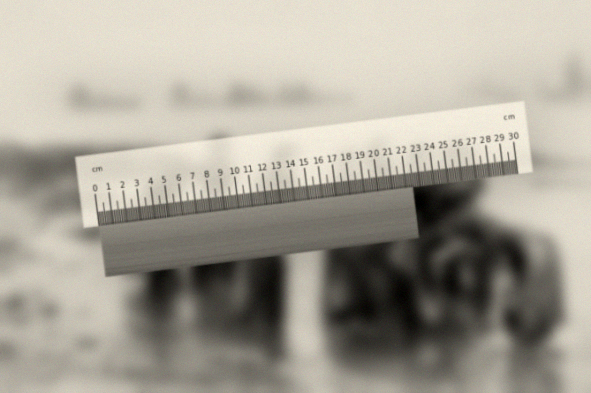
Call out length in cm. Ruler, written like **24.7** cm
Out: **22.5** cm
